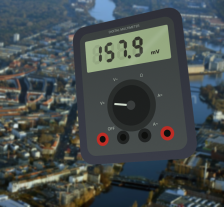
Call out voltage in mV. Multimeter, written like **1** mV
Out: **157.9** mV
